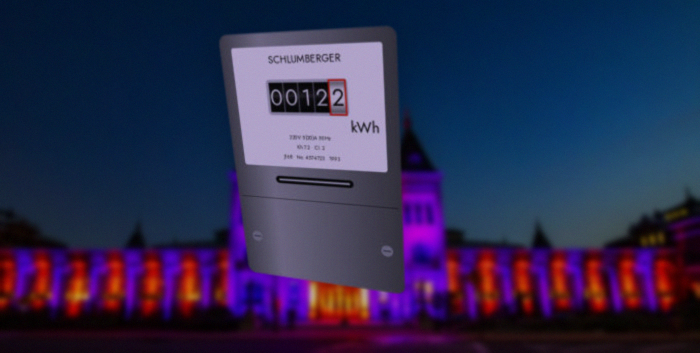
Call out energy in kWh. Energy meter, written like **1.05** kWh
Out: **12.2** kWh
